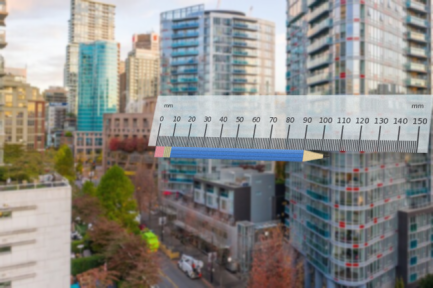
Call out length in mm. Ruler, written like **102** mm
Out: **105** mm
